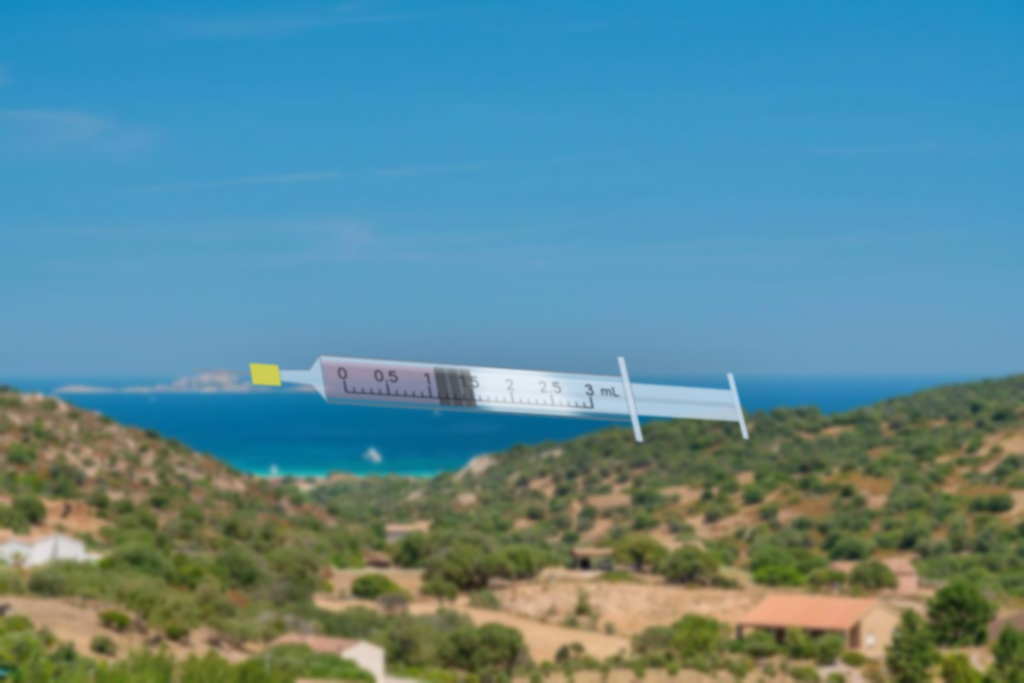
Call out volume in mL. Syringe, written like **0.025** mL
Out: **1.1** mL
